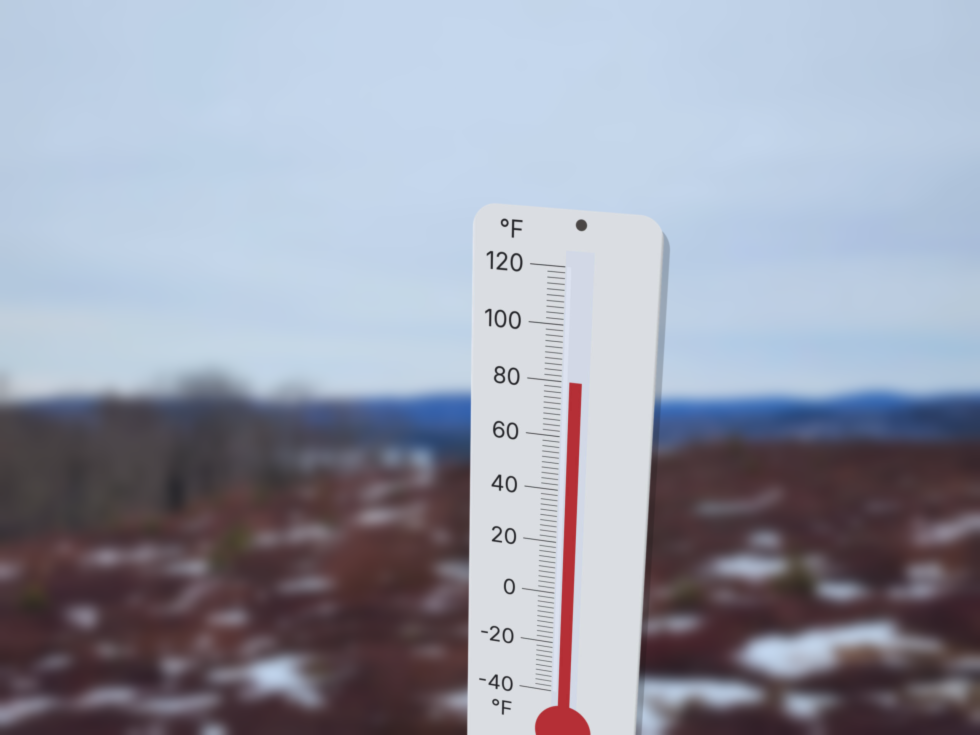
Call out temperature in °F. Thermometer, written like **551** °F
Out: **80** °F
